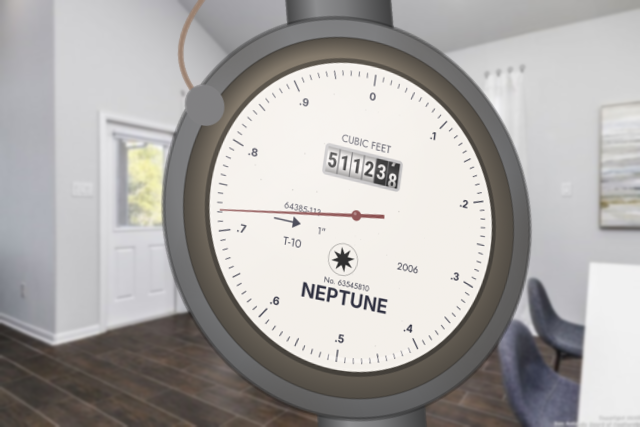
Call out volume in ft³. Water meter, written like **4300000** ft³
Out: **511237.72** ft³
